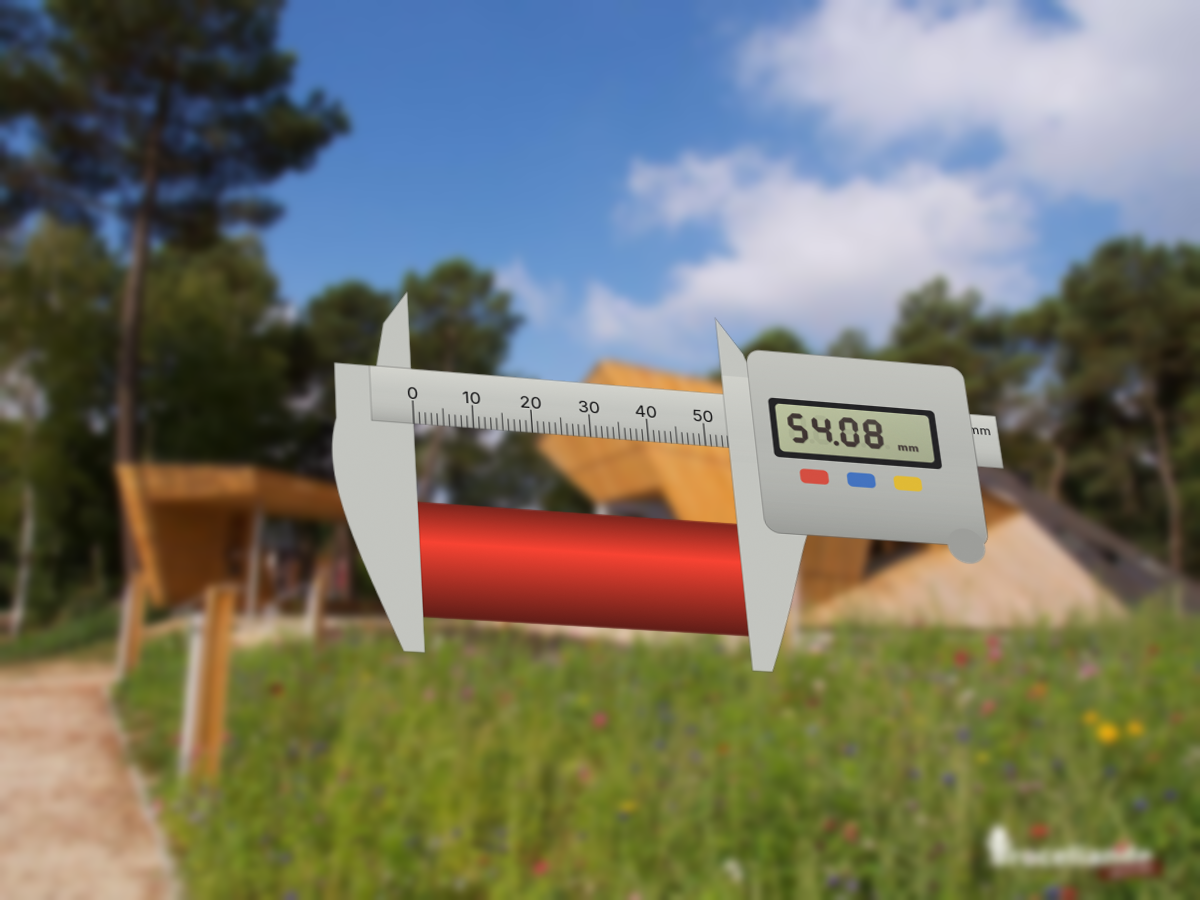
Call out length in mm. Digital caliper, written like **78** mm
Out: **54.08** mm
